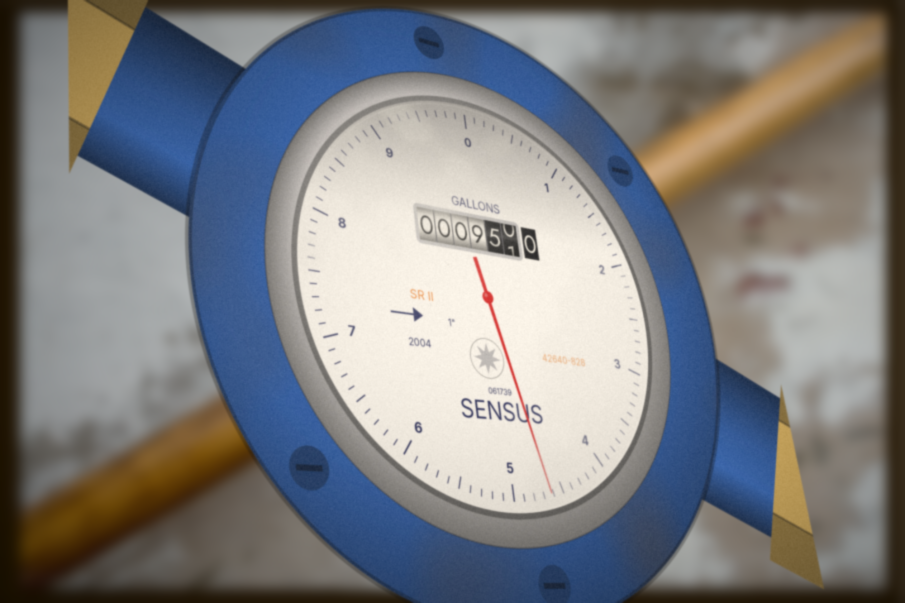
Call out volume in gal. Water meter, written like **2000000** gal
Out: **9504.6** gal
